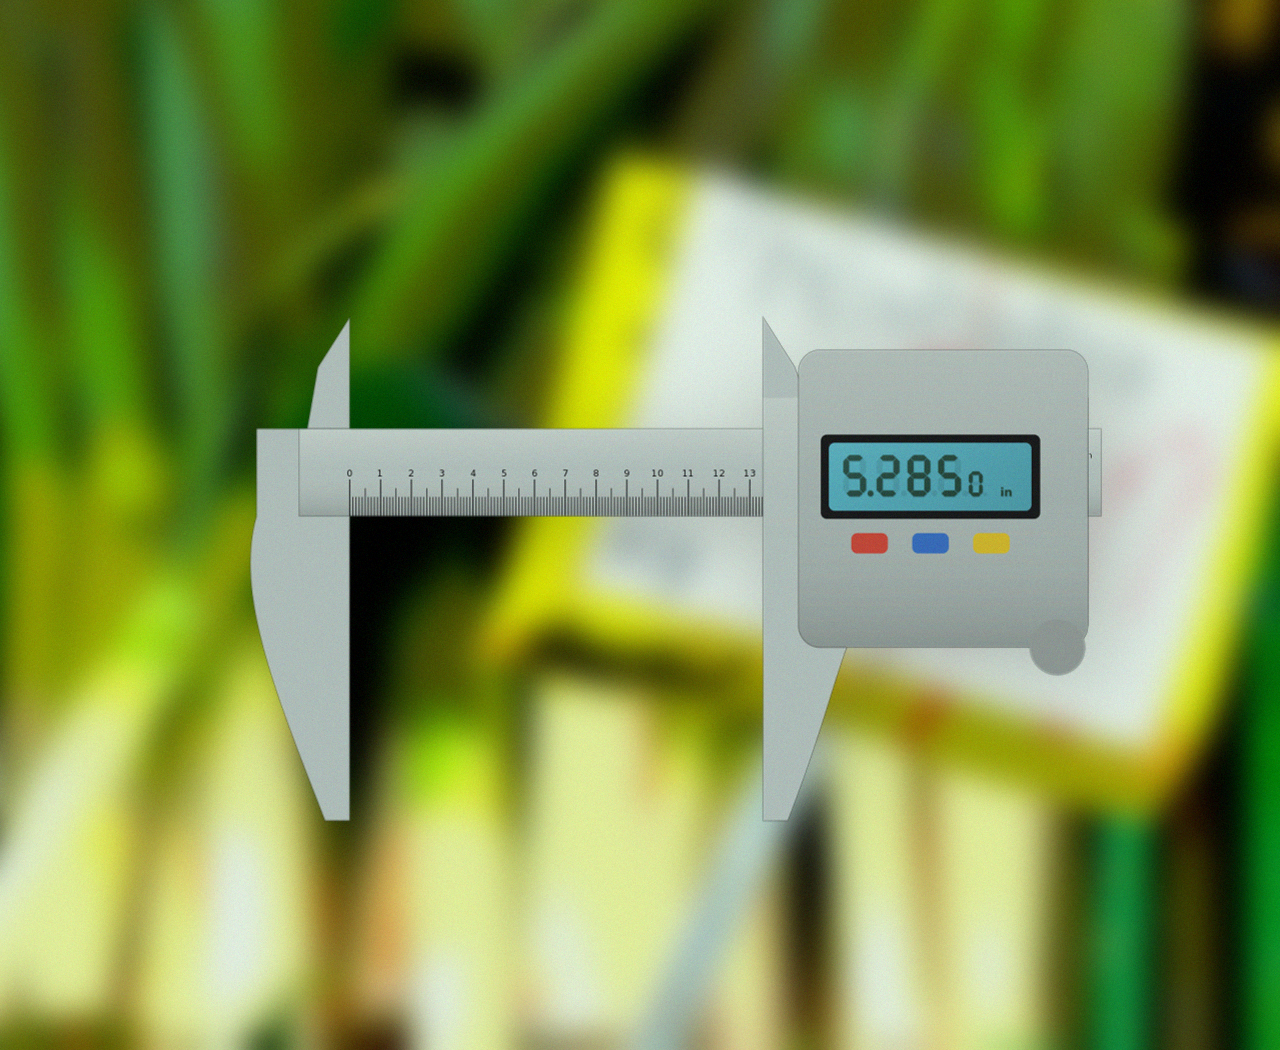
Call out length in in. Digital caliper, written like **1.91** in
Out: **5.2850** in
